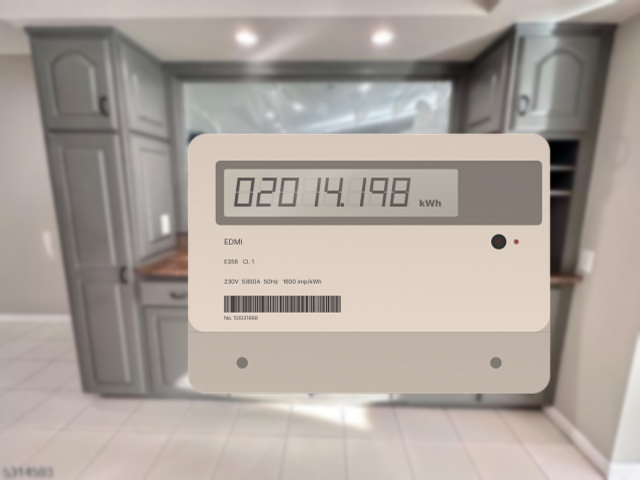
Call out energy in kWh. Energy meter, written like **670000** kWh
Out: **2014.198** kWh
